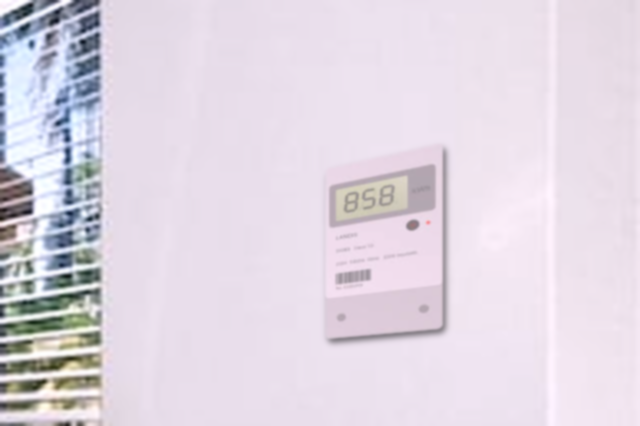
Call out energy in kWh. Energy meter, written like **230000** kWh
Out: **858** kWh
